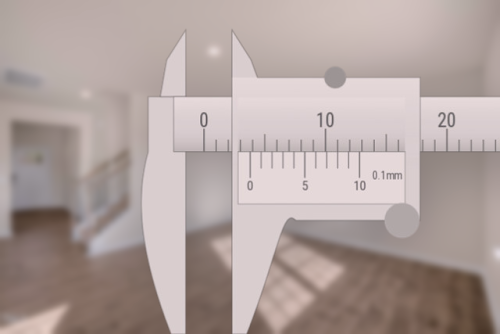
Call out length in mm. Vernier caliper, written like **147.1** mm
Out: **3.8** mm
